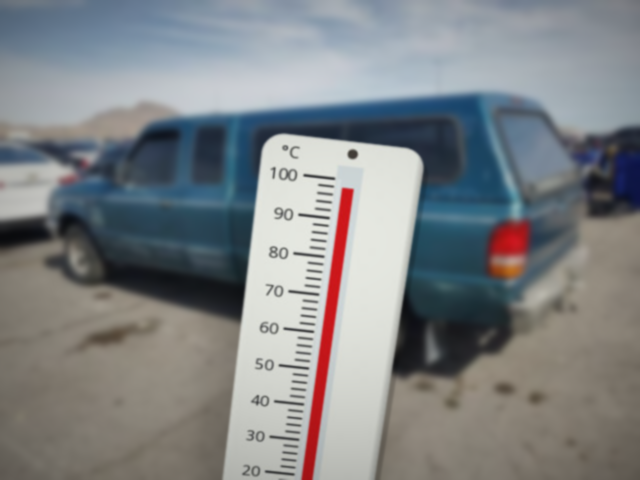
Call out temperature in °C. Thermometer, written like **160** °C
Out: **98** °C
